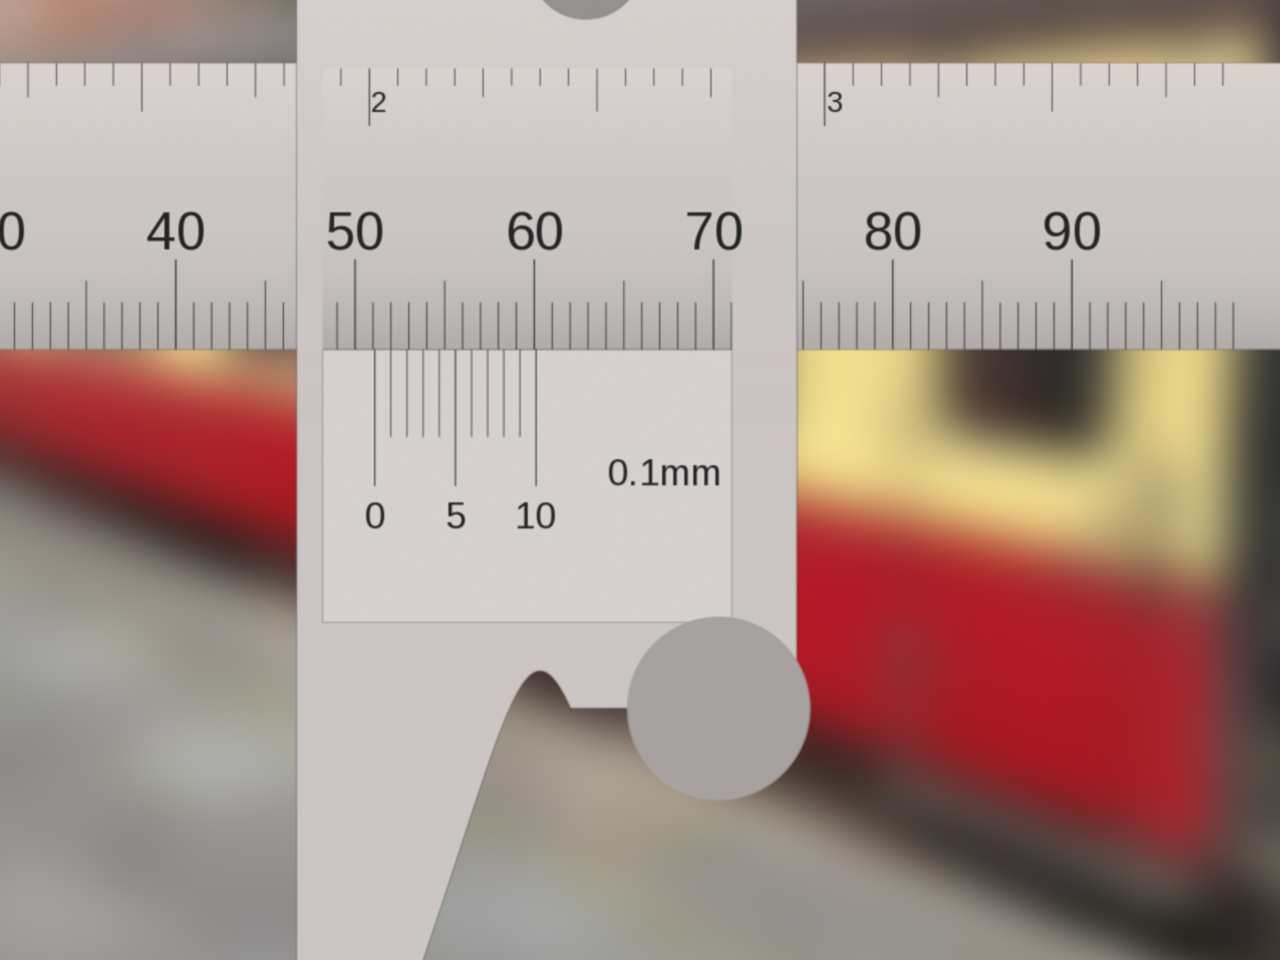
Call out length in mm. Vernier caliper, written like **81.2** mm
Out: **51.1** mm
